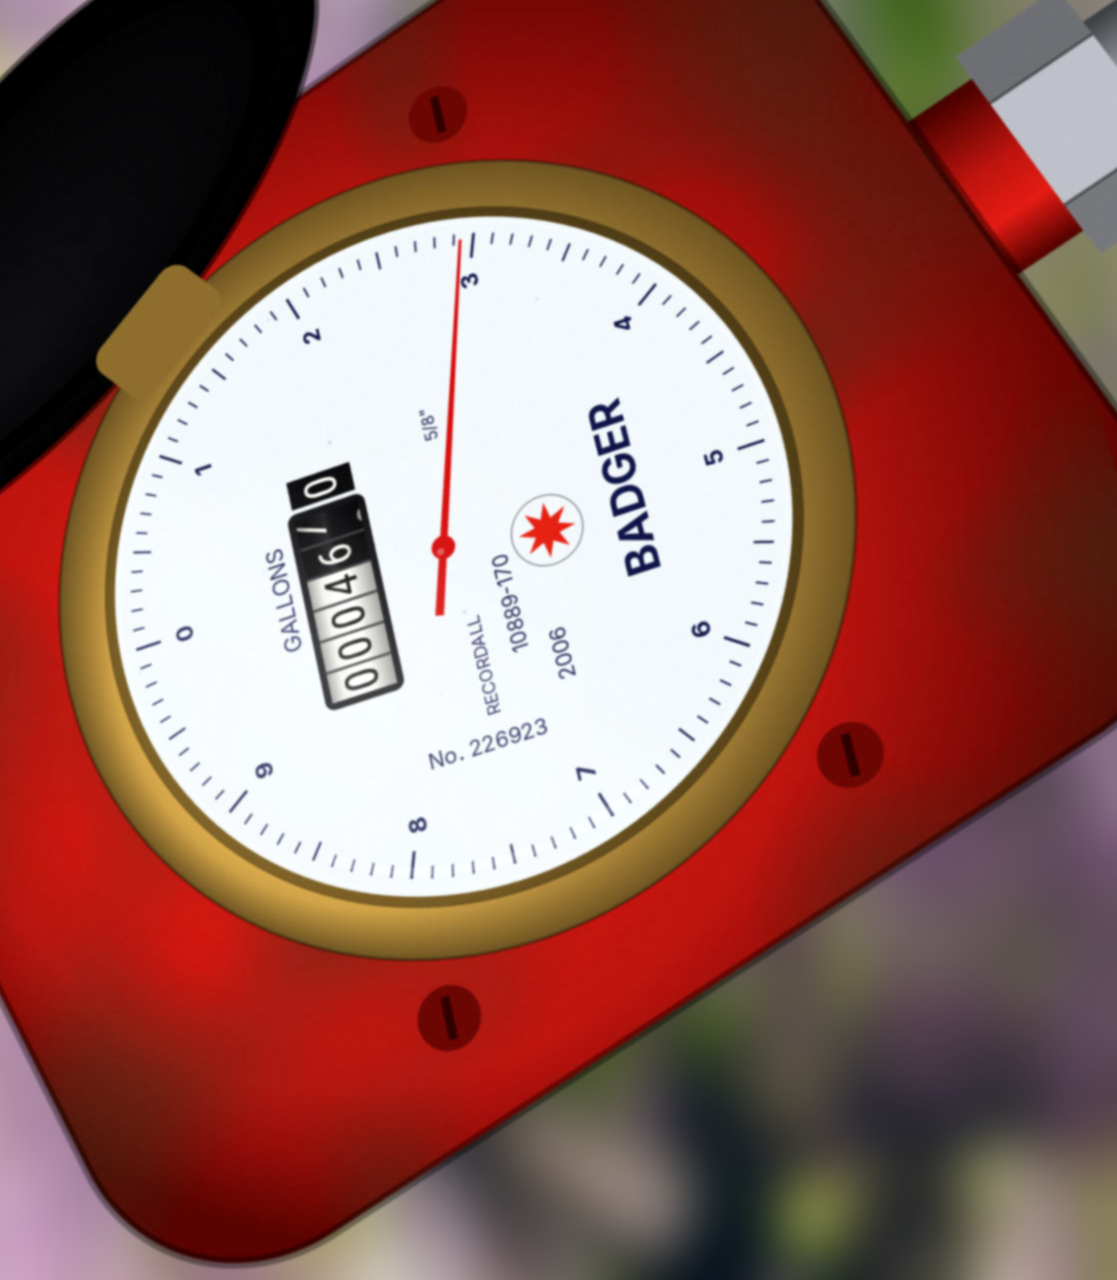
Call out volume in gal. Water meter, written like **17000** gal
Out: **4672.9** gal
